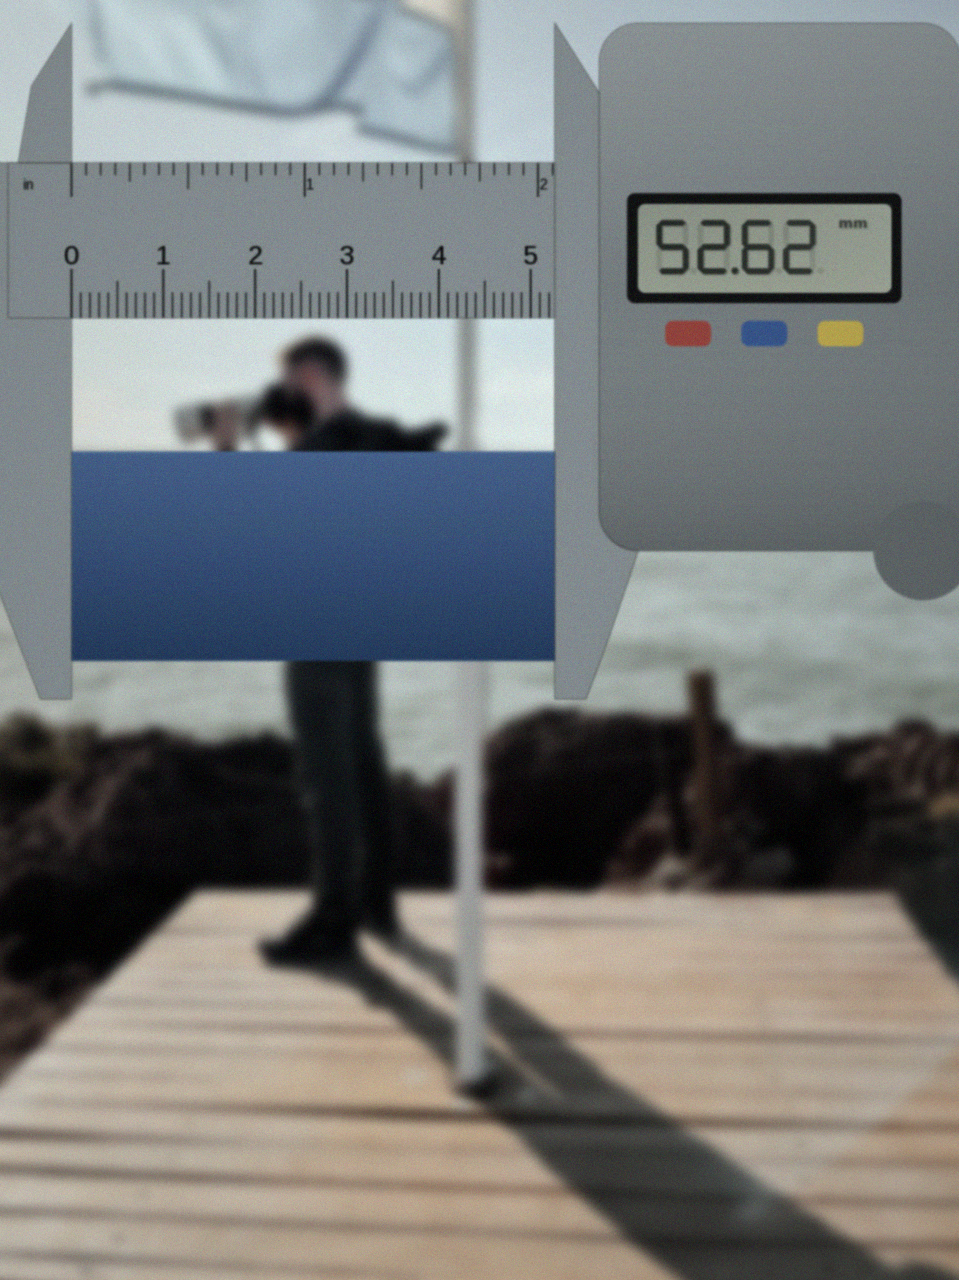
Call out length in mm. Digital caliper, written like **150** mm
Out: **52.62** mm
